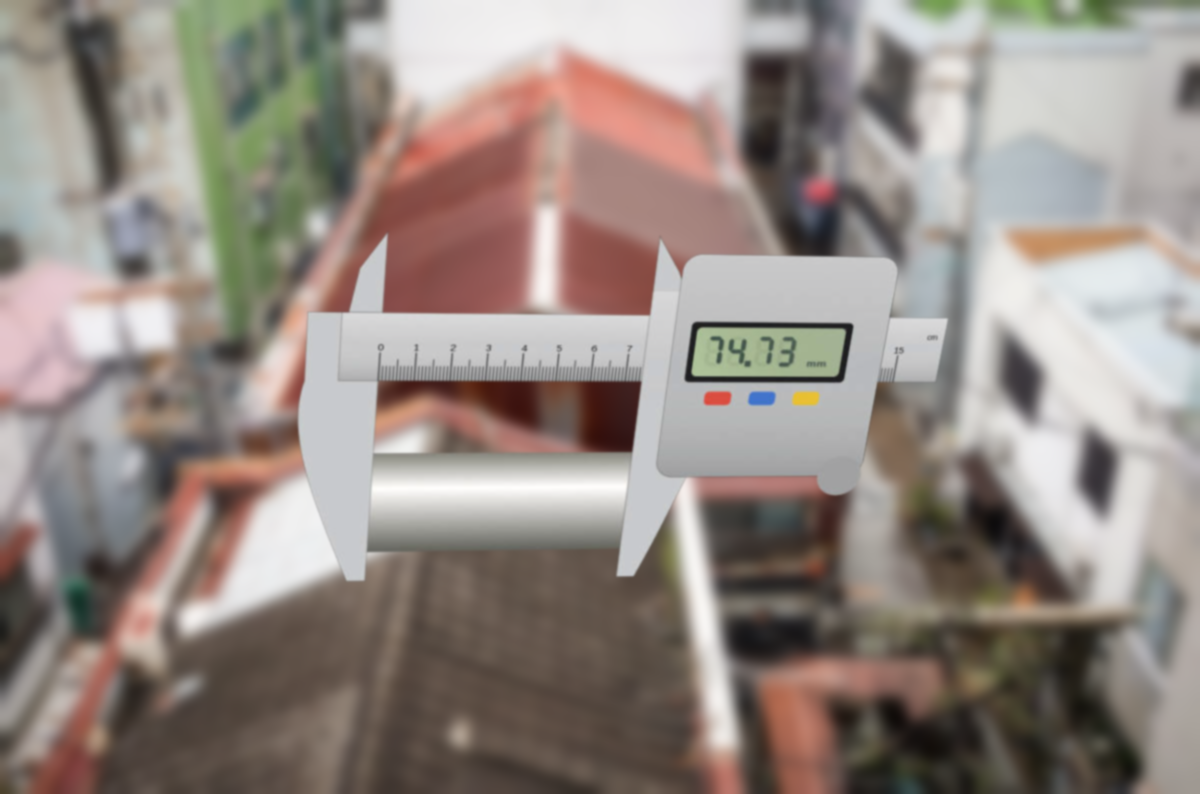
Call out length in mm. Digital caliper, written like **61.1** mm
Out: **74.73** mm
